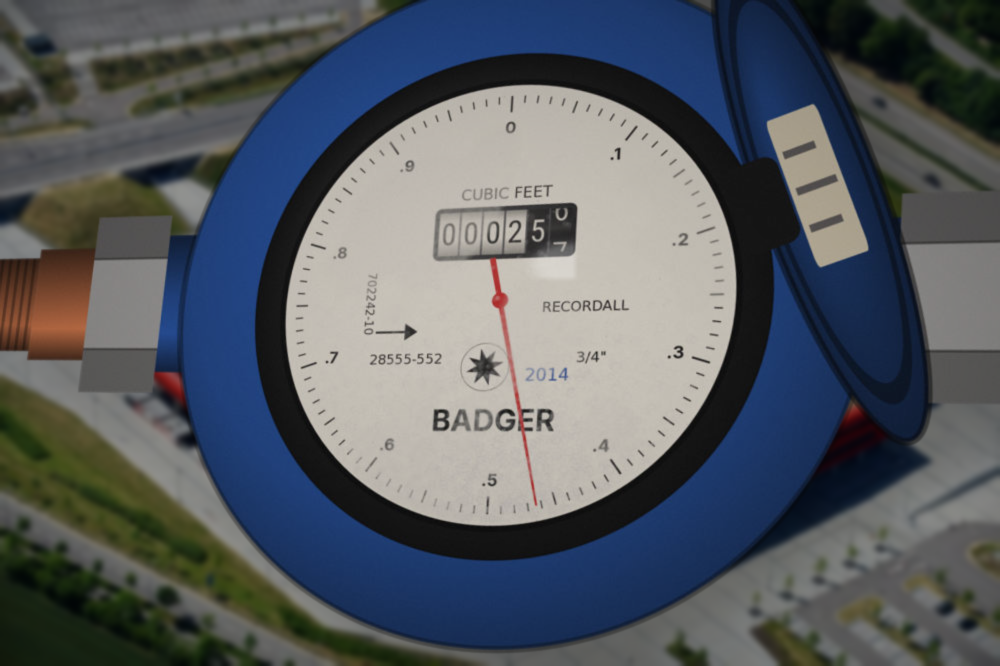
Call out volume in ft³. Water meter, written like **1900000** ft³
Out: **256.46** ft³
